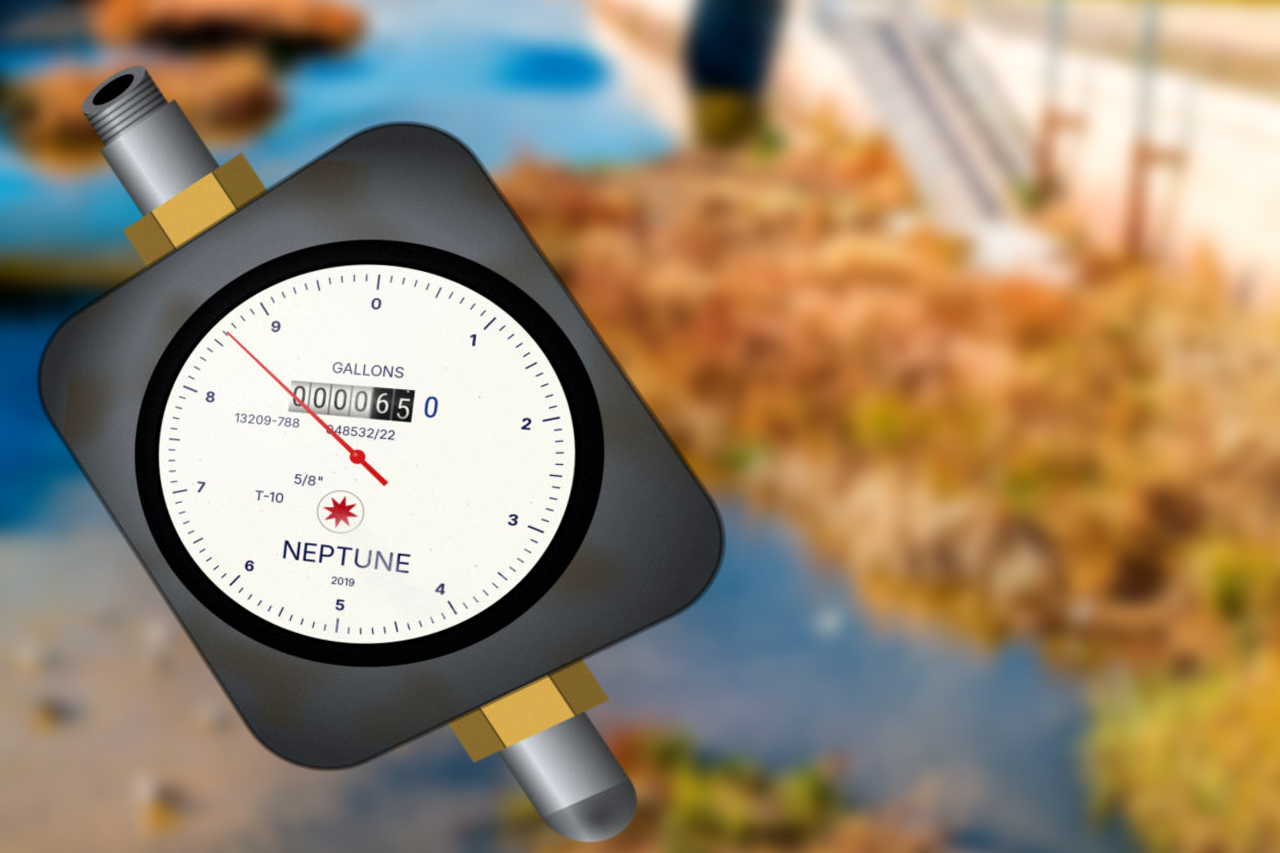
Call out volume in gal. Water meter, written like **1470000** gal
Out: **648.6** gal
